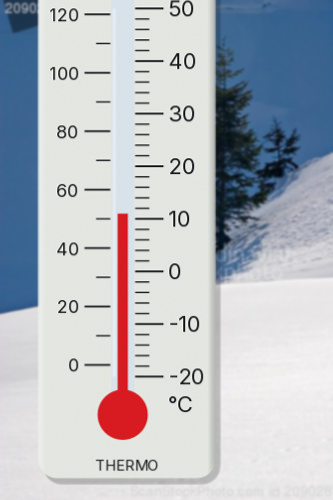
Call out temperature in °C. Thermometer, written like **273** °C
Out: **11** °C
